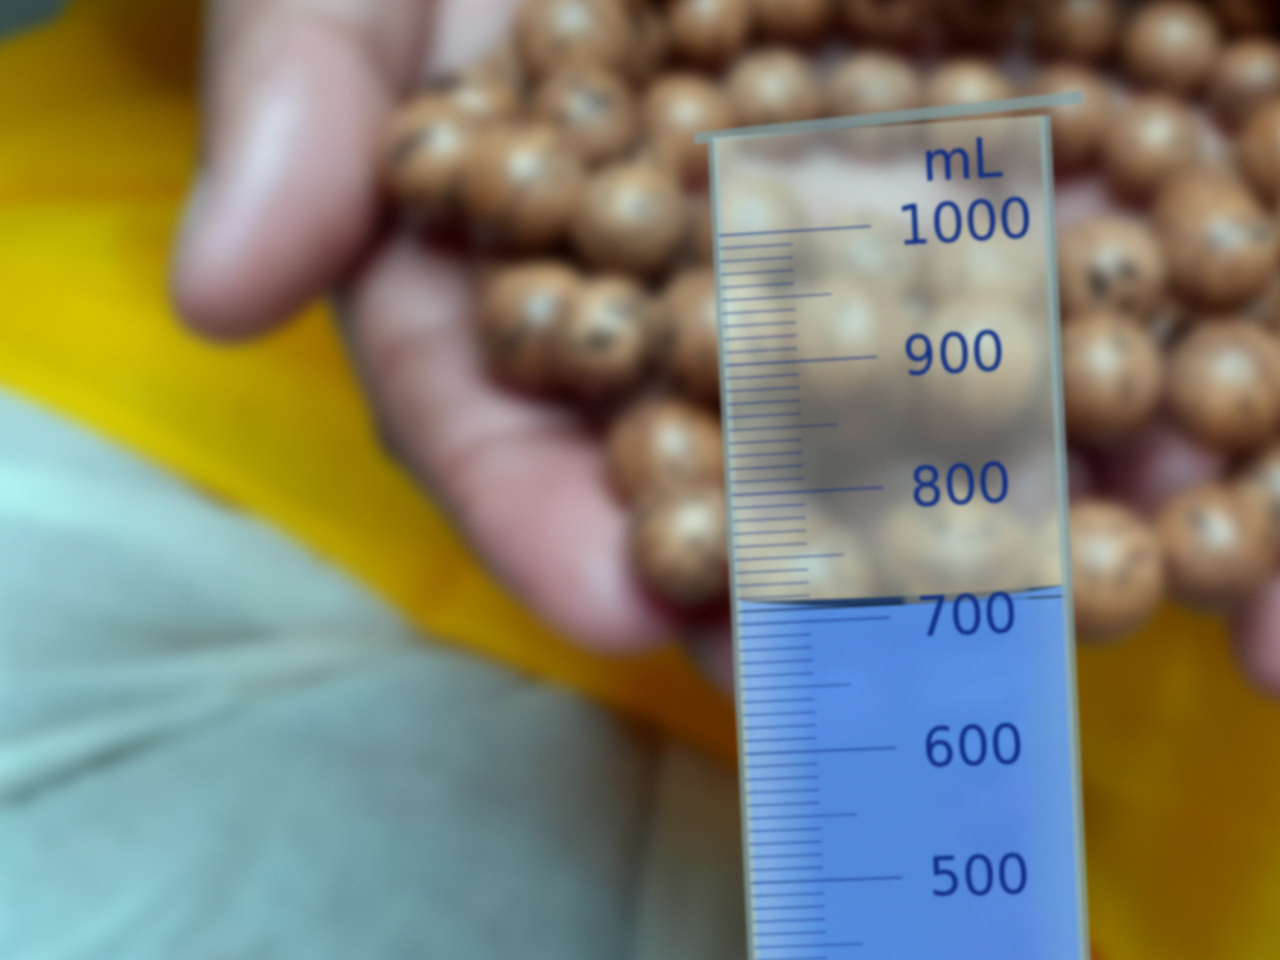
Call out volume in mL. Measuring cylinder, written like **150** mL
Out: **710** mL
